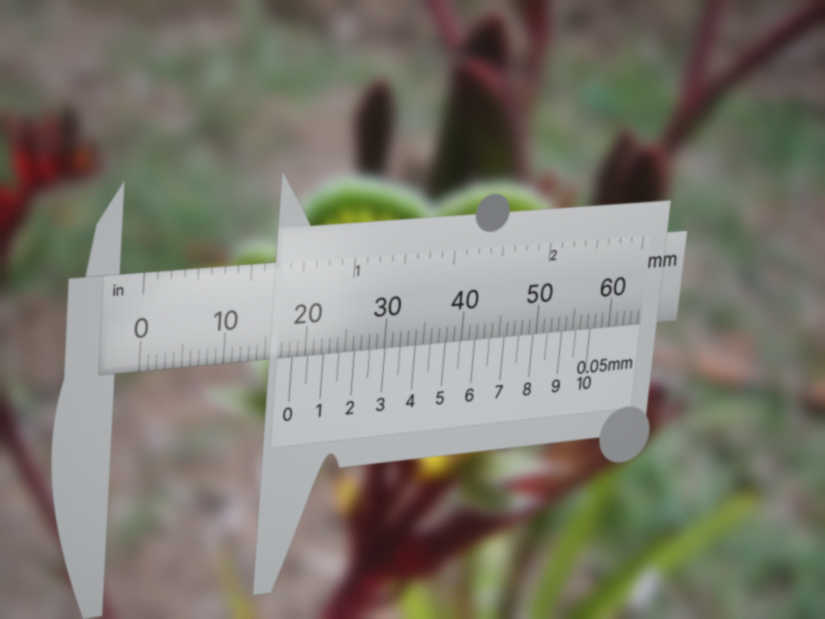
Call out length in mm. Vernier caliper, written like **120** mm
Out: **18.4** mm
